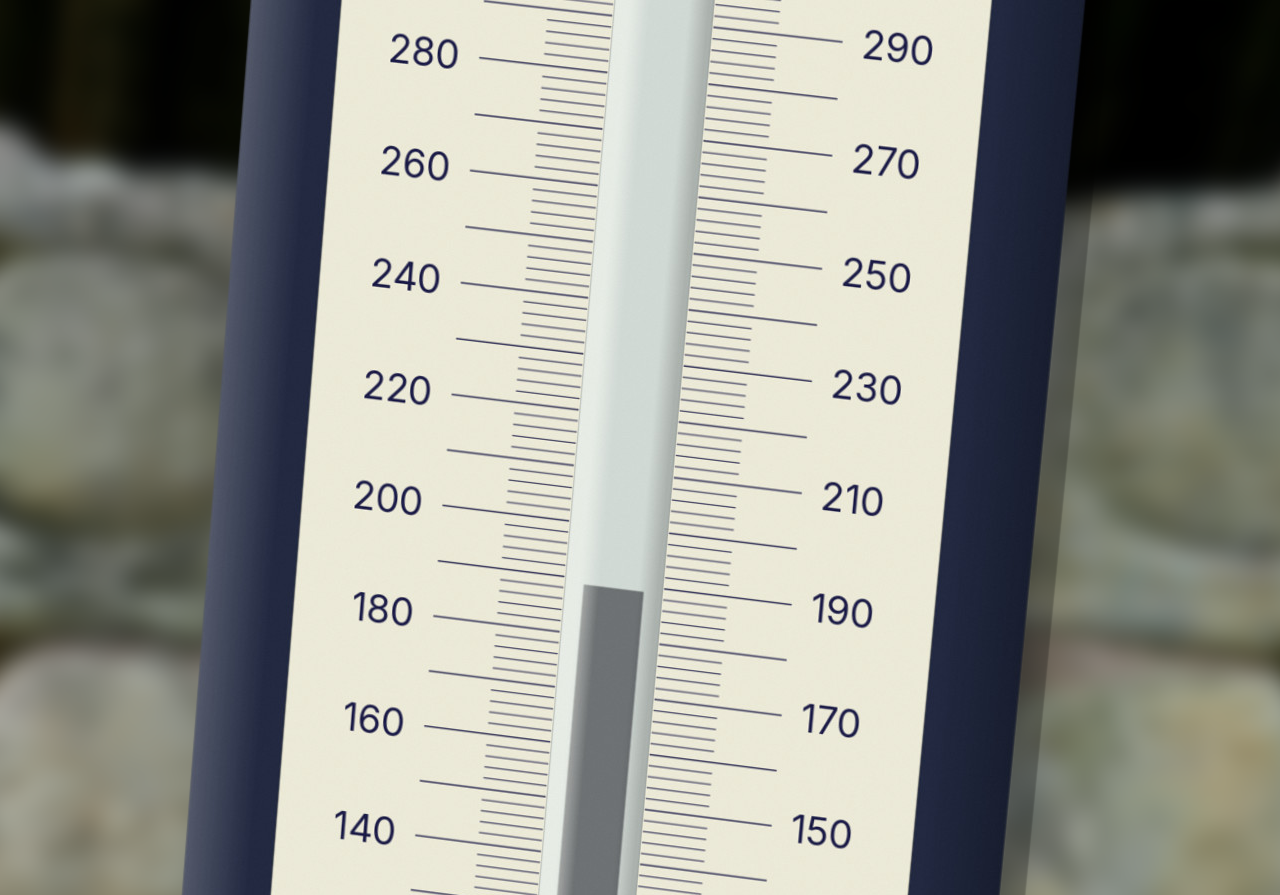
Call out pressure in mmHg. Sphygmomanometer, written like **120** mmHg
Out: **189** mmHg
